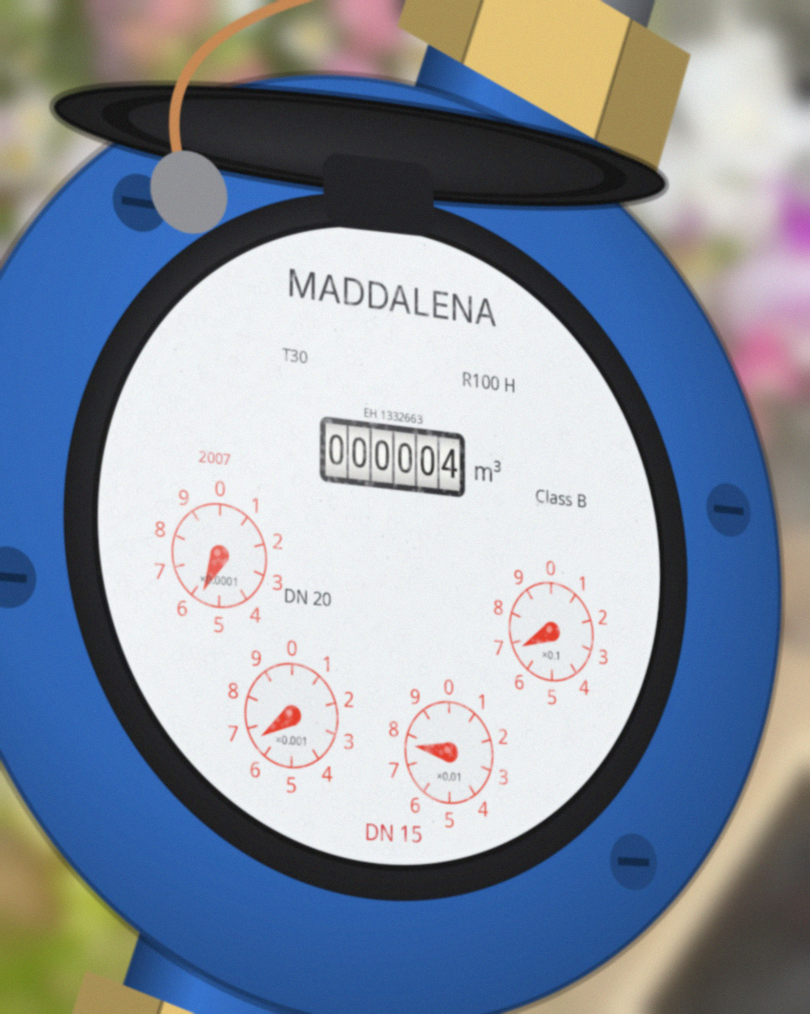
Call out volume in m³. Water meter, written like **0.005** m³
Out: **4.6765** m³
